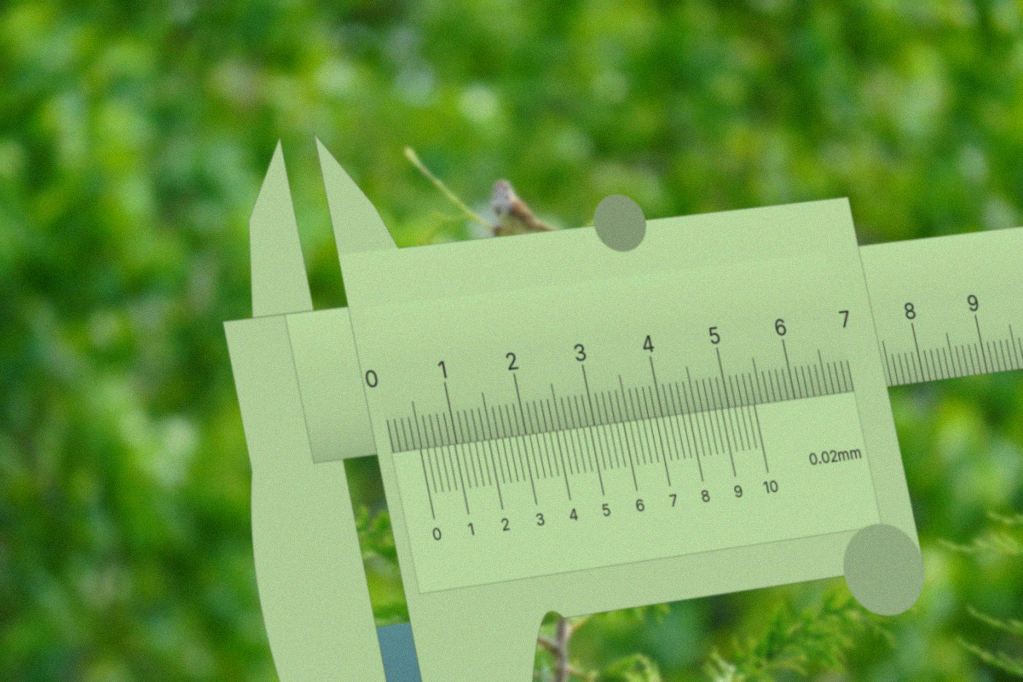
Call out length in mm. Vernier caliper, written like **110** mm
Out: **4.8** mm
